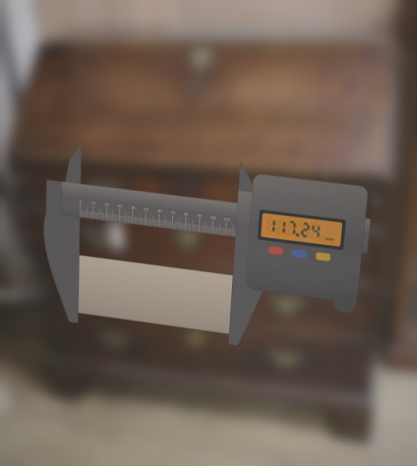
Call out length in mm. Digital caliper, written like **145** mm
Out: **117.24** mm
